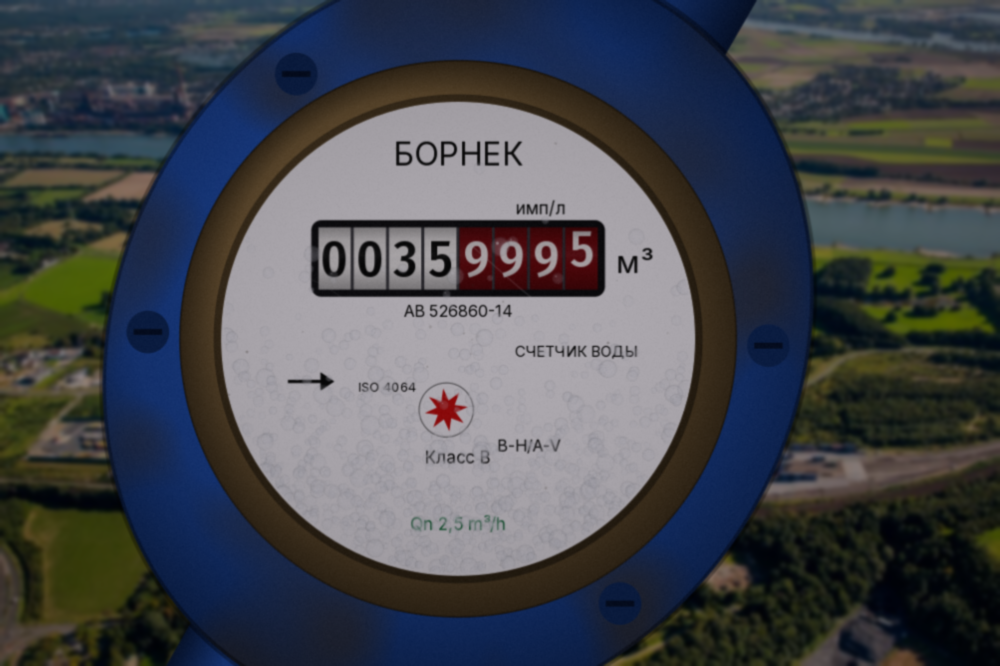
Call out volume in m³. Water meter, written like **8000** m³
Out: **35.9995** m³
